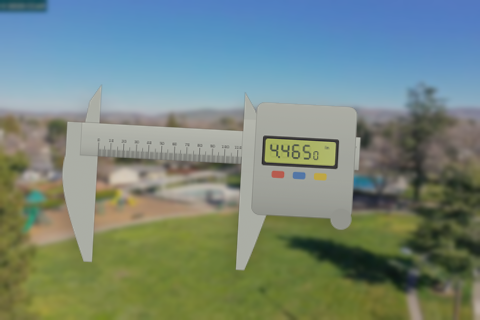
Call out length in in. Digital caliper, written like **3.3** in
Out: **4.4650** in
